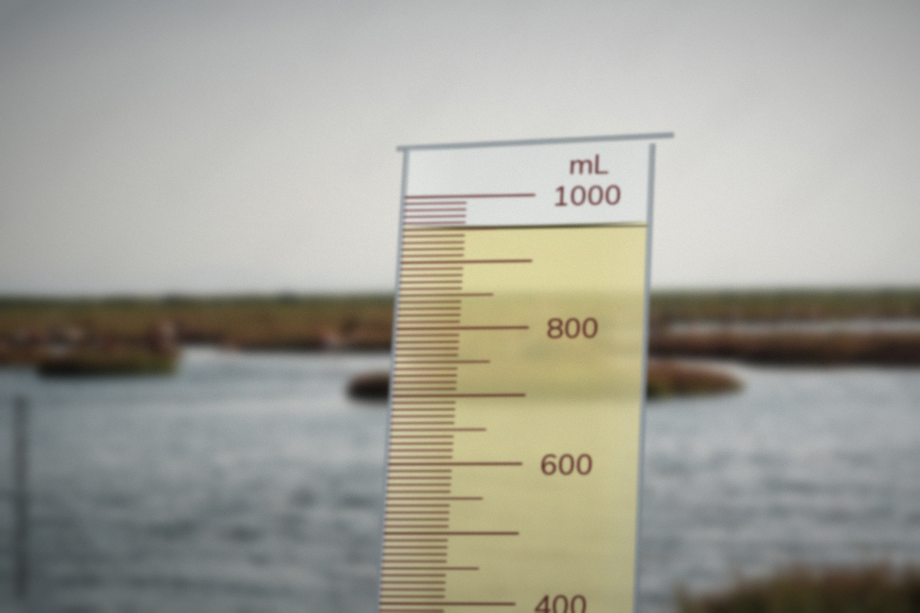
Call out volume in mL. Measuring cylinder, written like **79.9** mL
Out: **950** mL
